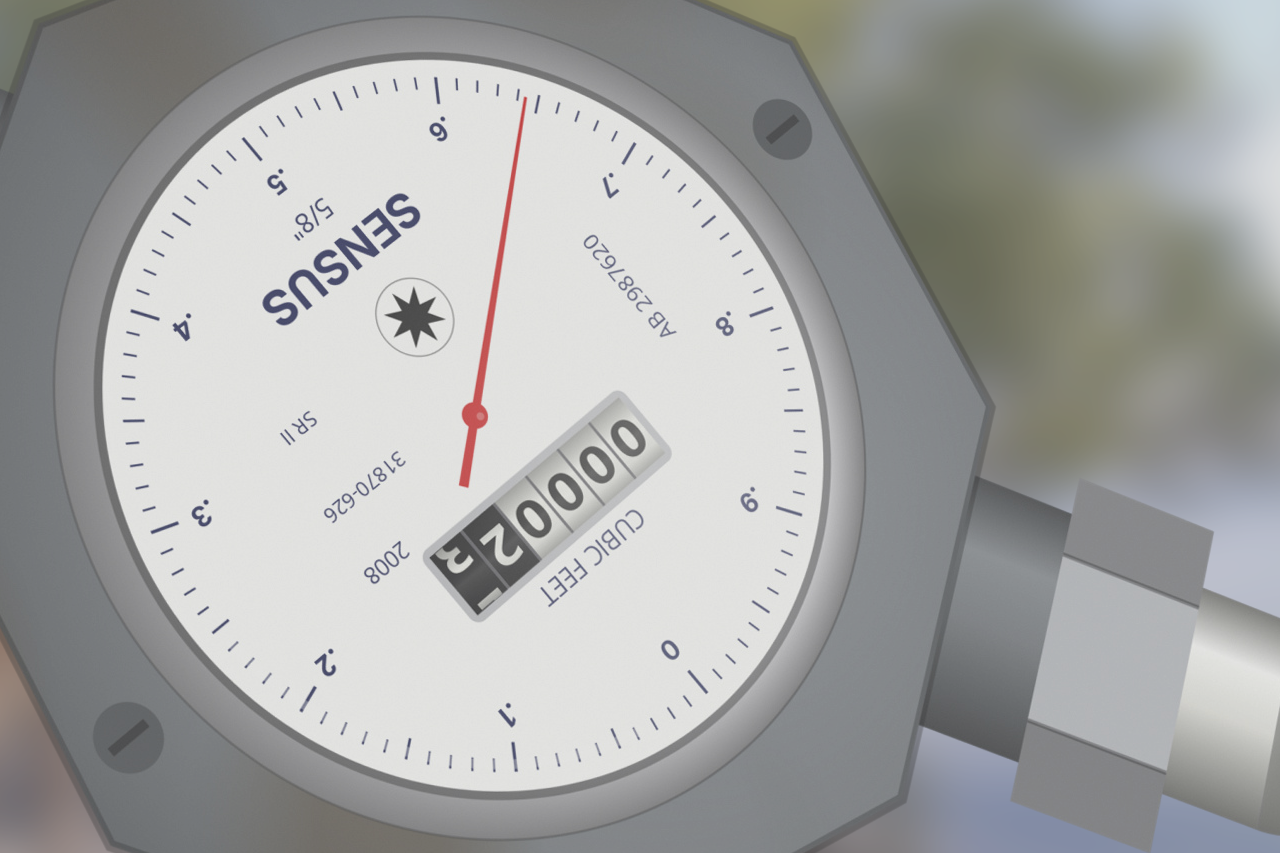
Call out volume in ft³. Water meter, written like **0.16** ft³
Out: **22.64** ft³
